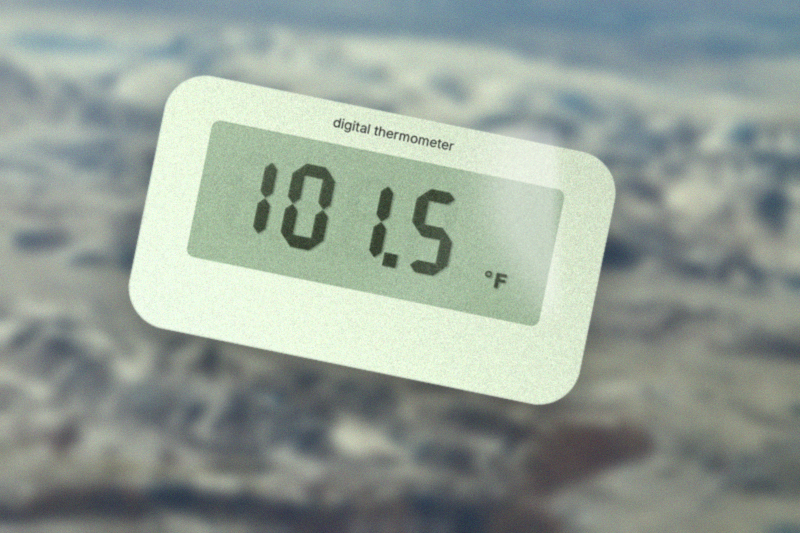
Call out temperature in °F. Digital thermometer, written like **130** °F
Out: **101.5** °F
